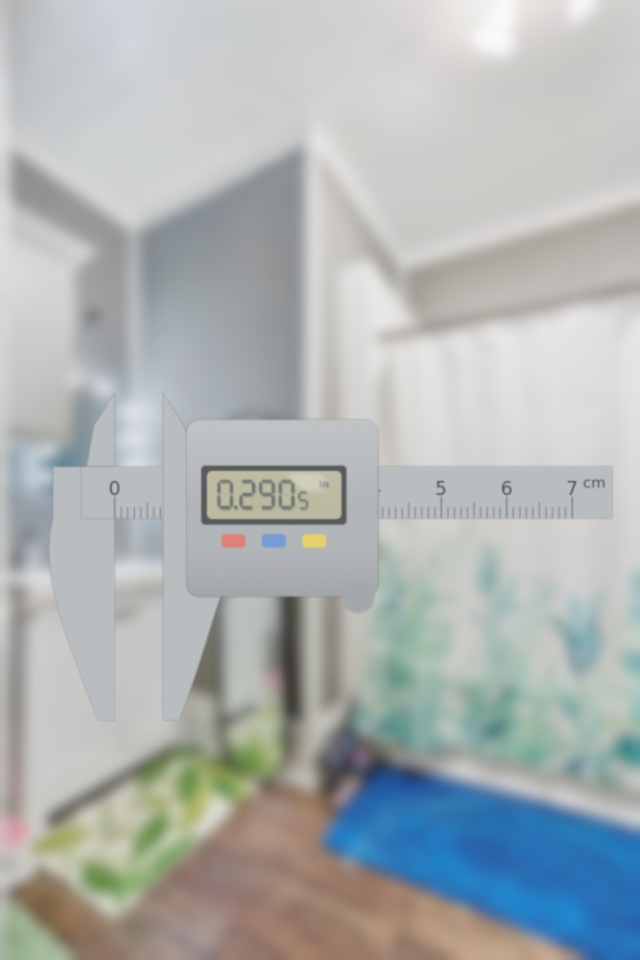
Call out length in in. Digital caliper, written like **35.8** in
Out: **0.2905** in
